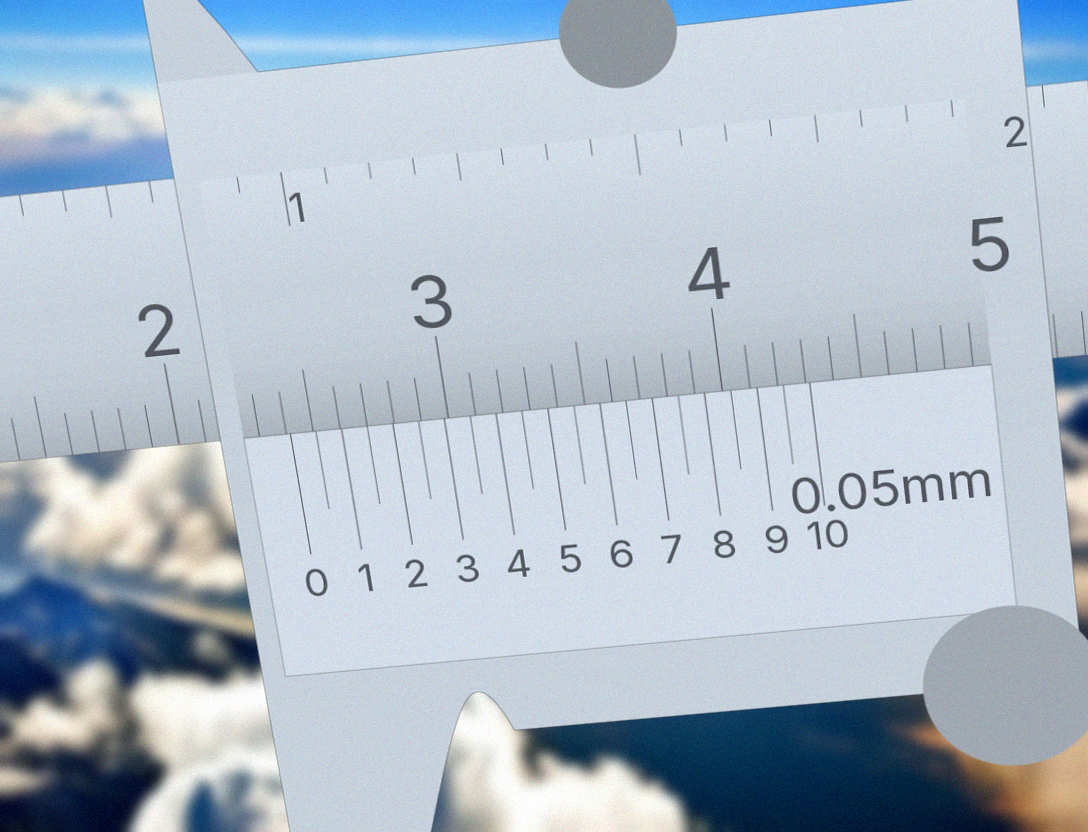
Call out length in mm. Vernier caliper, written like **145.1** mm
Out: **24.15** mm
